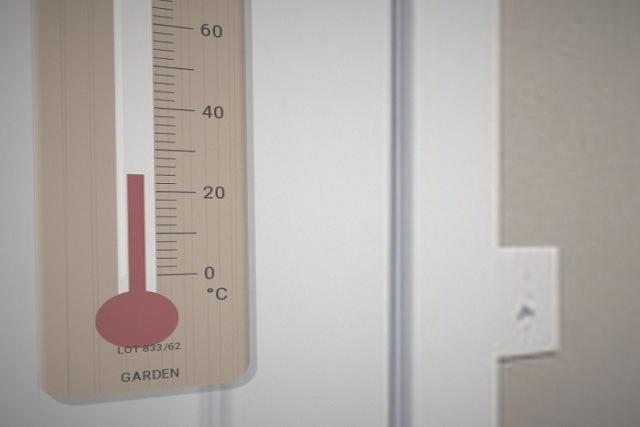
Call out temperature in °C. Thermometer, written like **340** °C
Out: **24** °C
